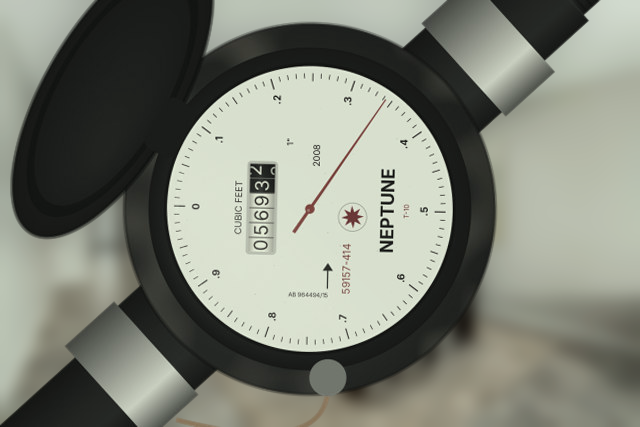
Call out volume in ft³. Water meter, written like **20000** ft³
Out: **56932.34** ft³
